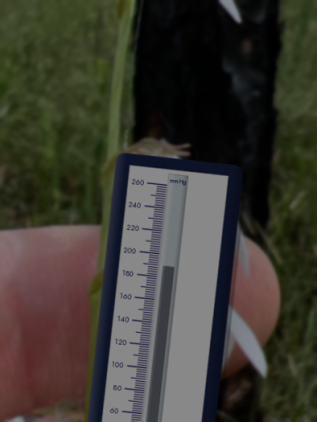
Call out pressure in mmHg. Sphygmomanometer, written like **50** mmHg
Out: **190** mmHg
